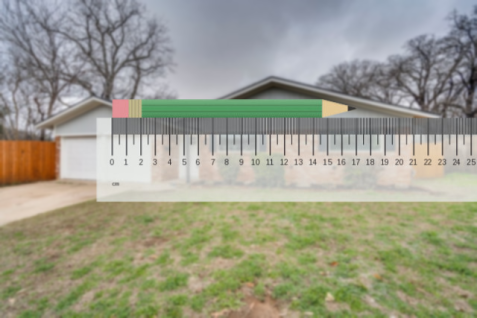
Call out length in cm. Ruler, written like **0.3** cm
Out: **17** cm
